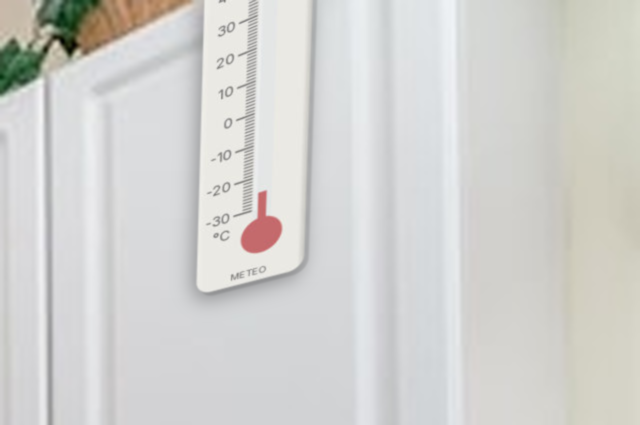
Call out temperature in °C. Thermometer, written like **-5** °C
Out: **-25** °C
